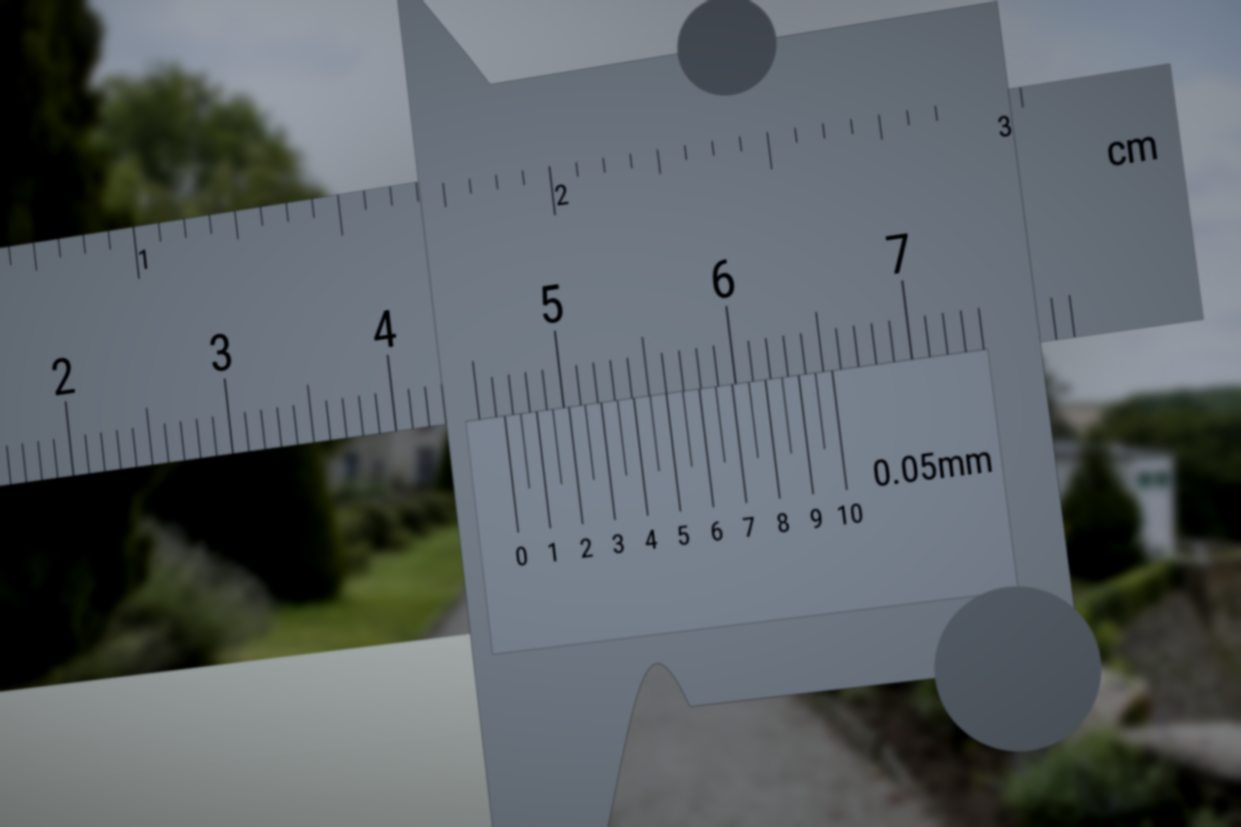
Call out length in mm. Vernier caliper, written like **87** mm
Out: **46.5** mm
